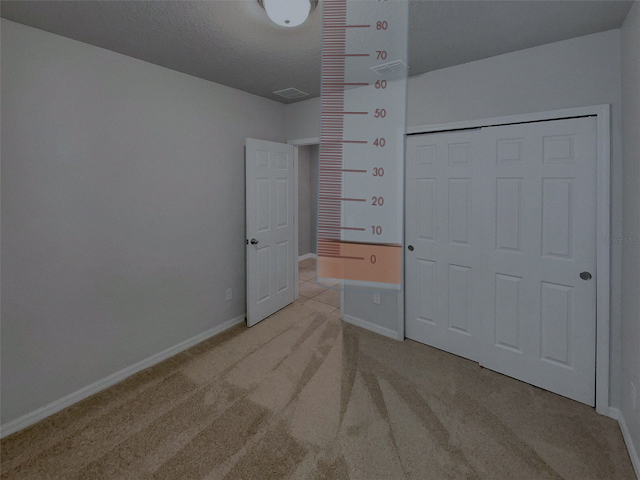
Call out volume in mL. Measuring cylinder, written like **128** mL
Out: **5** mL
